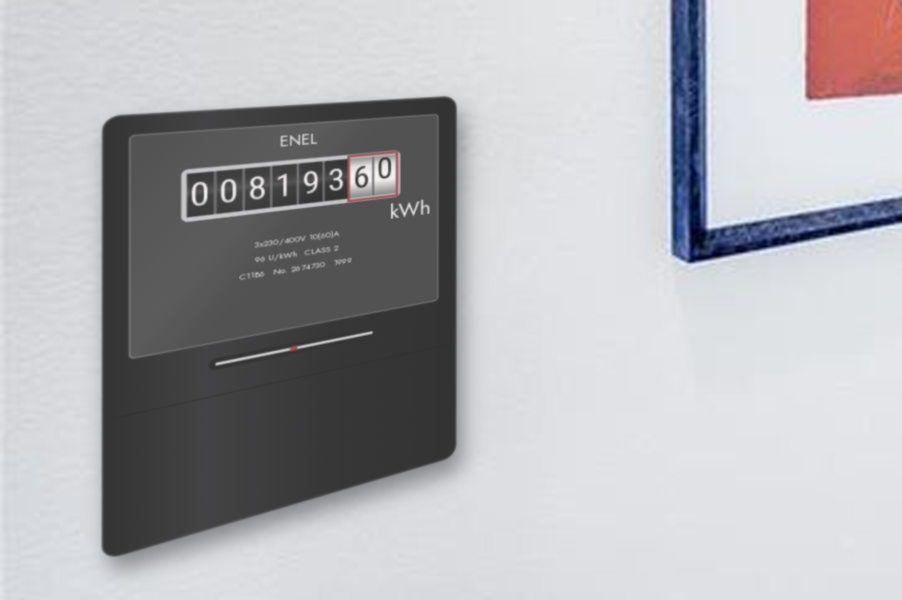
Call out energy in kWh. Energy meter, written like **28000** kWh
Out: **8193.60** kWh
